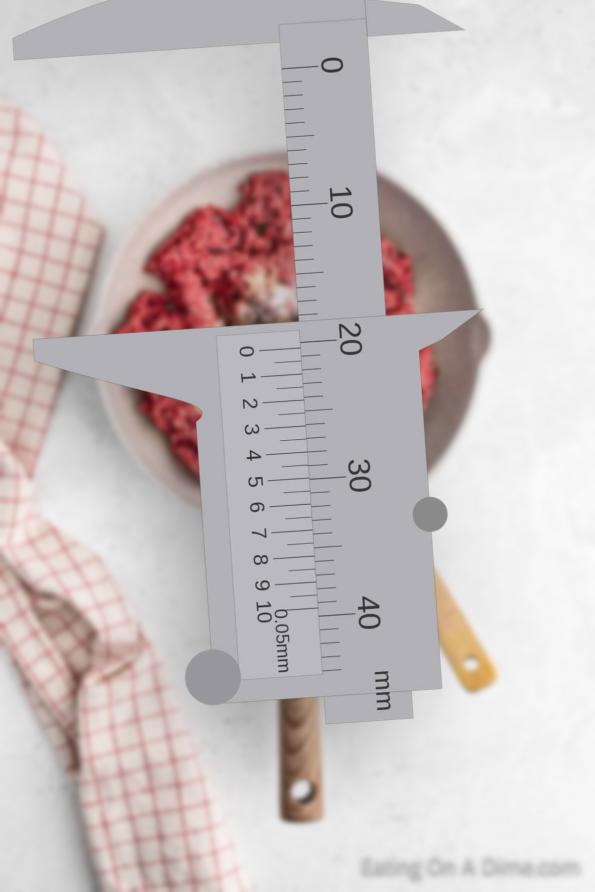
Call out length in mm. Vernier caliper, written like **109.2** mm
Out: **20.4** mm
